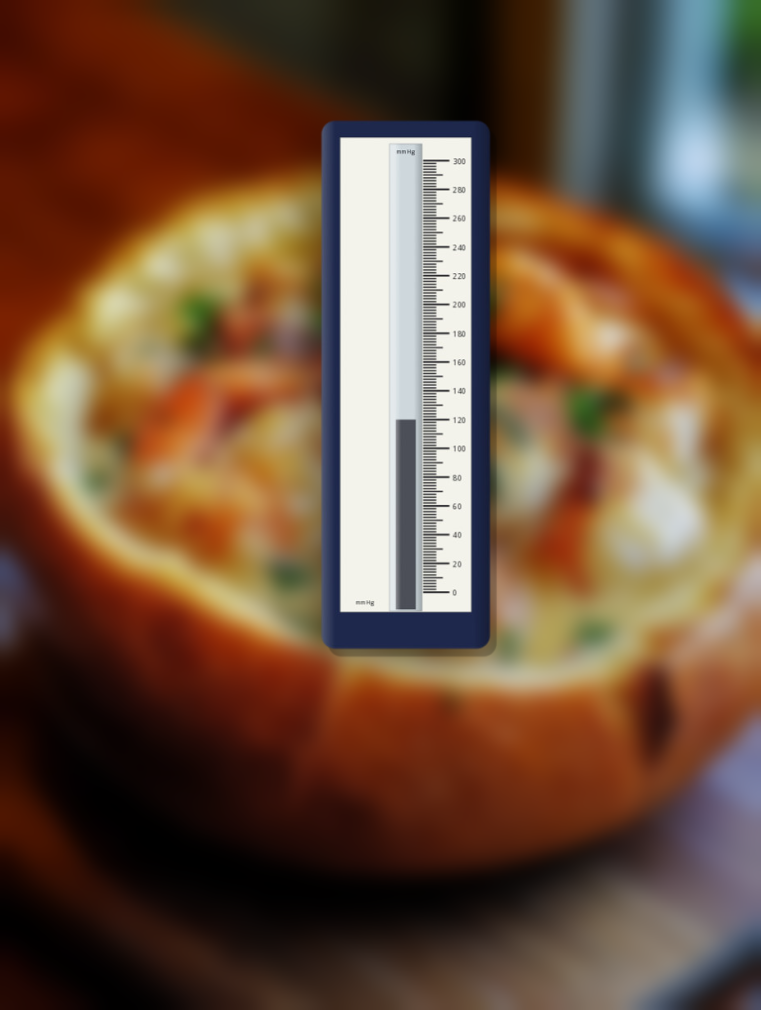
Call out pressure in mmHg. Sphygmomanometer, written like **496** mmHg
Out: **120** mmHg
